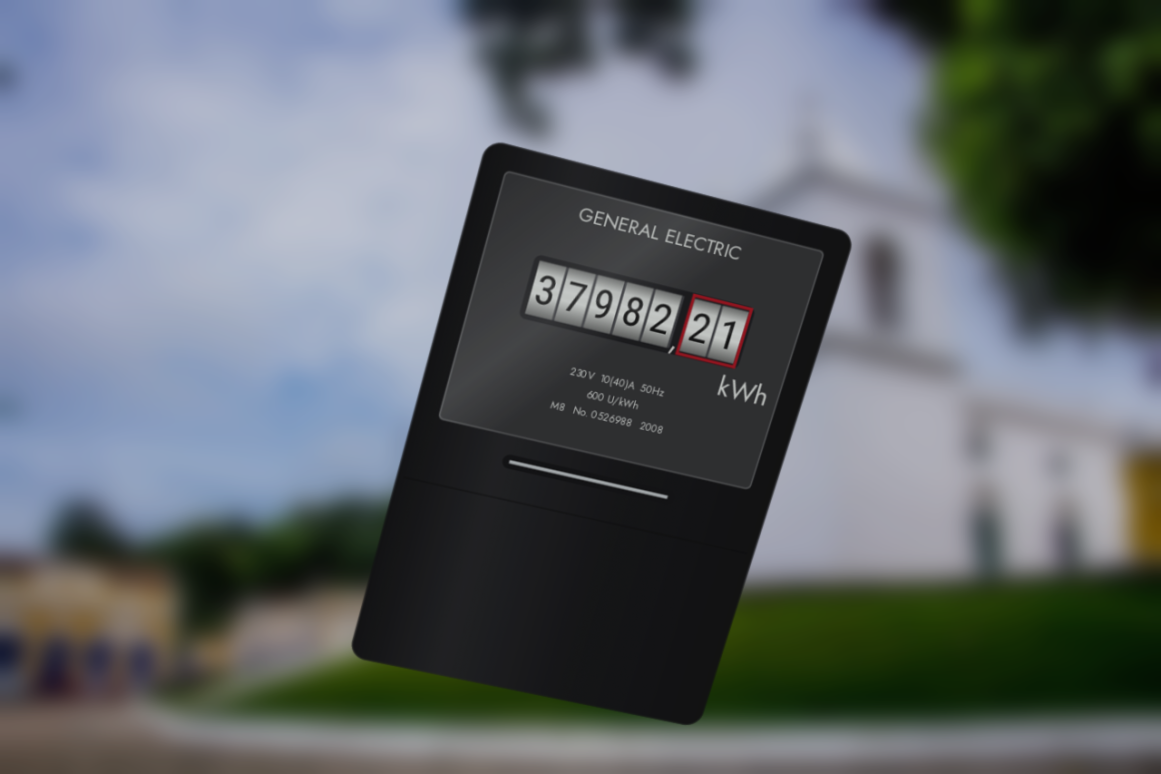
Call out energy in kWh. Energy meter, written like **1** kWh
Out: **37982.21** kWh
